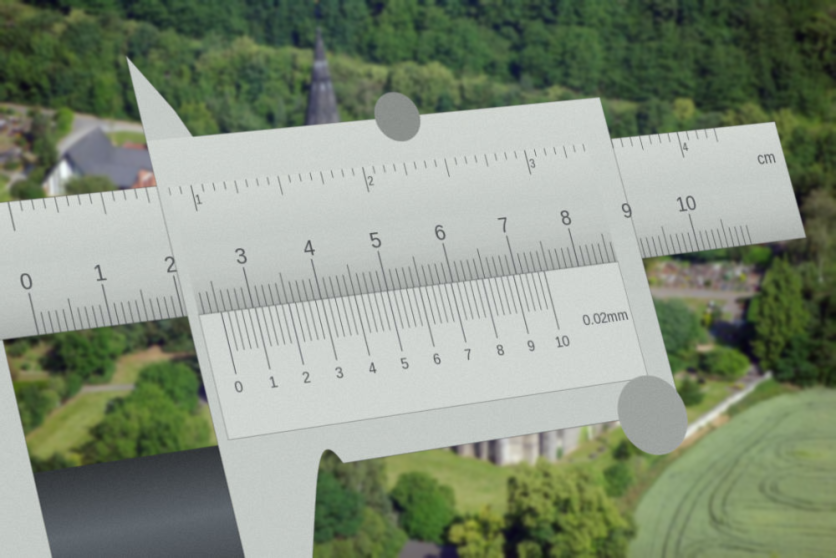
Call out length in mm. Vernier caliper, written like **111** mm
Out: **25.4** mm
